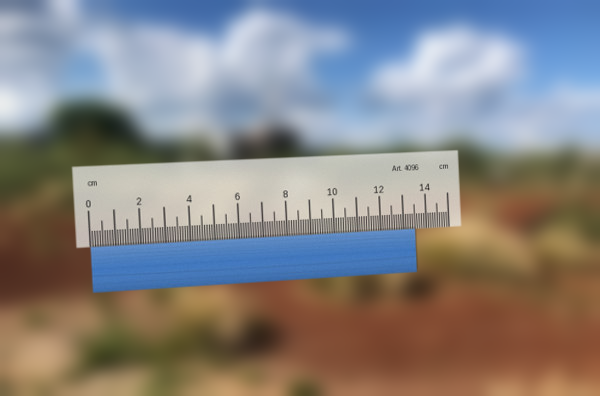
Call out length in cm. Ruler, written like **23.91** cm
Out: **13.5** cm
